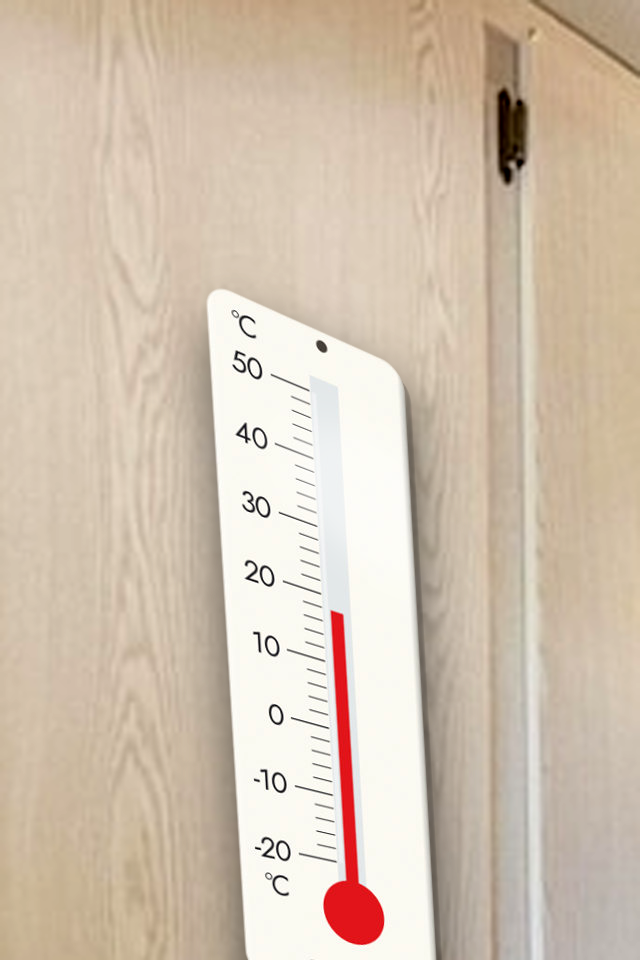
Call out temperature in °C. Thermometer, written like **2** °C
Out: **18** °C
